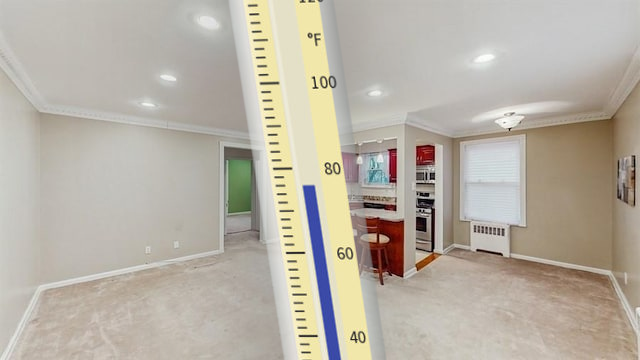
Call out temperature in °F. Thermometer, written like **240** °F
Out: **76** °F
